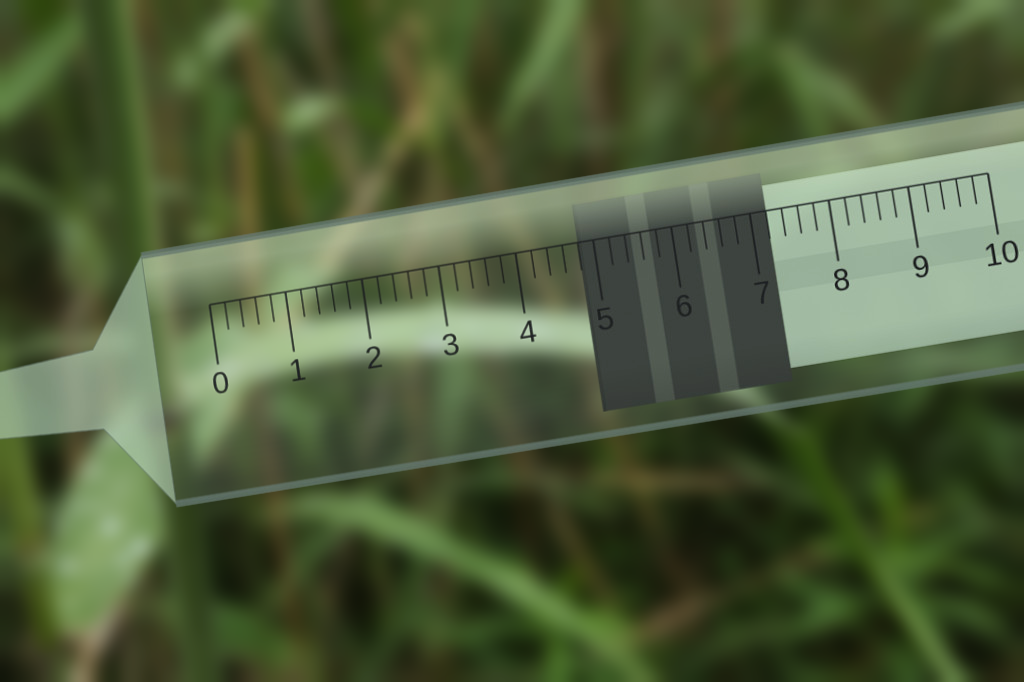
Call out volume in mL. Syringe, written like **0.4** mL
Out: **4.8** mL
